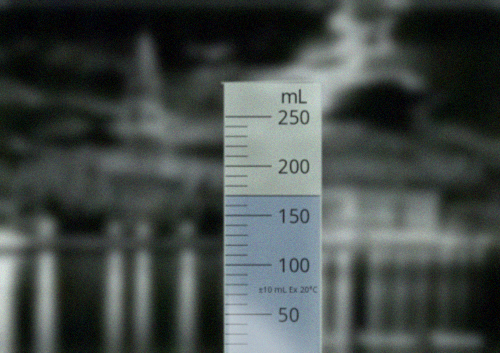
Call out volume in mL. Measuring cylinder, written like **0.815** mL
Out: **170** mL
